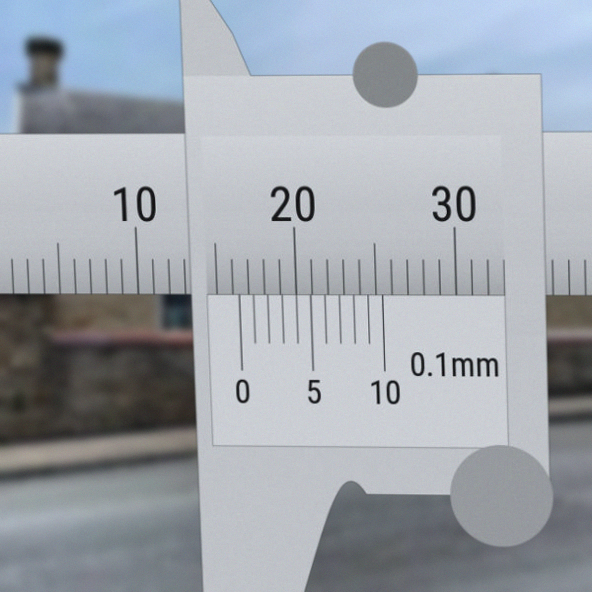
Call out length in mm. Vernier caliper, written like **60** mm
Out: **16.4** mm
